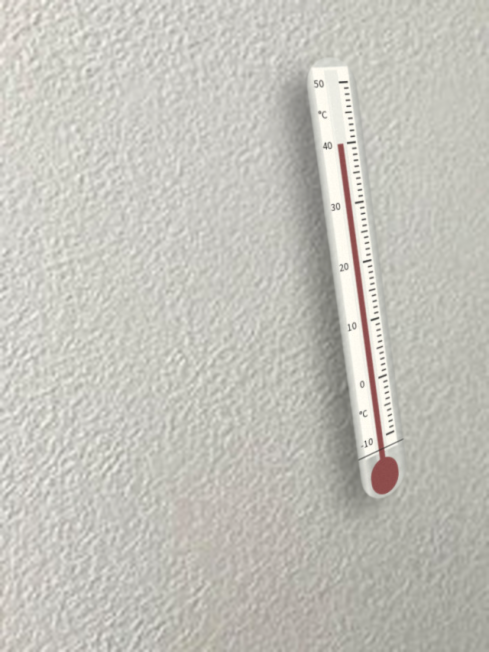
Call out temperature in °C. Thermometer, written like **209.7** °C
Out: **40** °C
